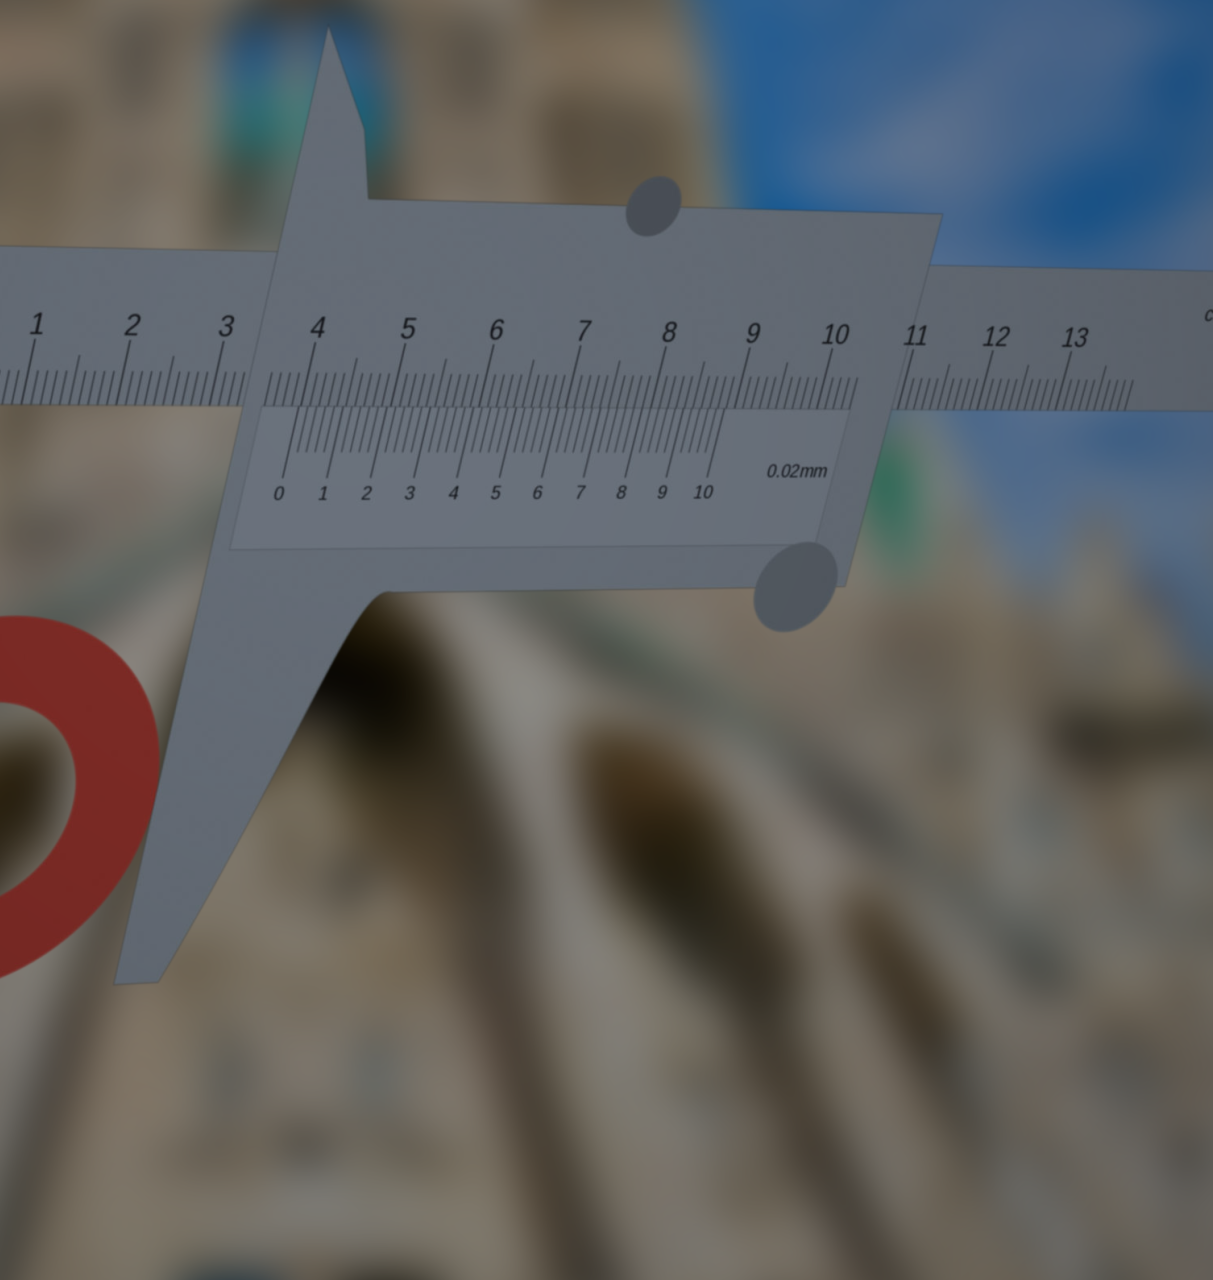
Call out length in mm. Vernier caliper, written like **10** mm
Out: **39.8** mm
